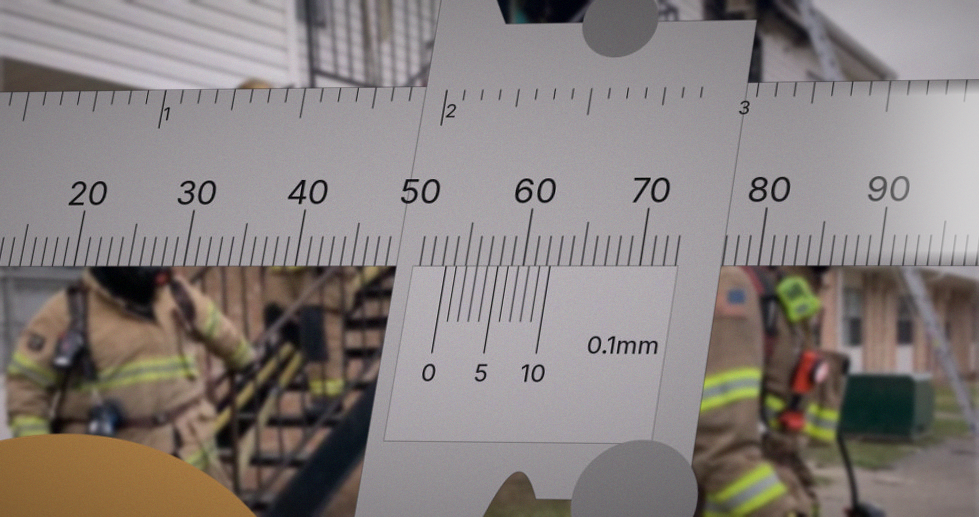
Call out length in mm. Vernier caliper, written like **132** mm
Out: **53.3** mm
